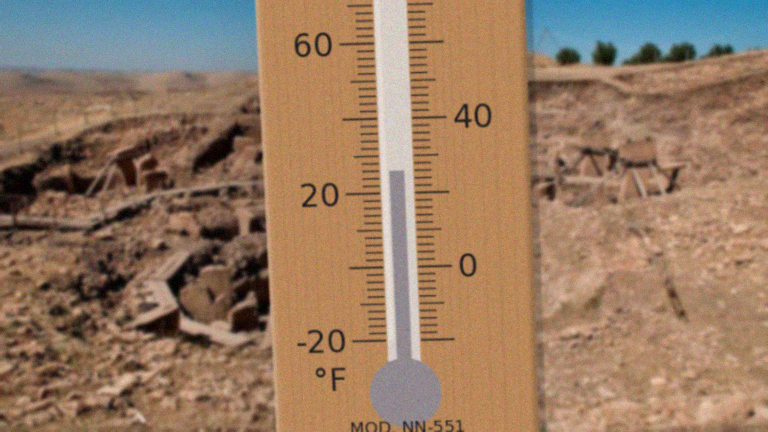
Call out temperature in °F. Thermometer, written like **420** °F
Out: **26** °F
